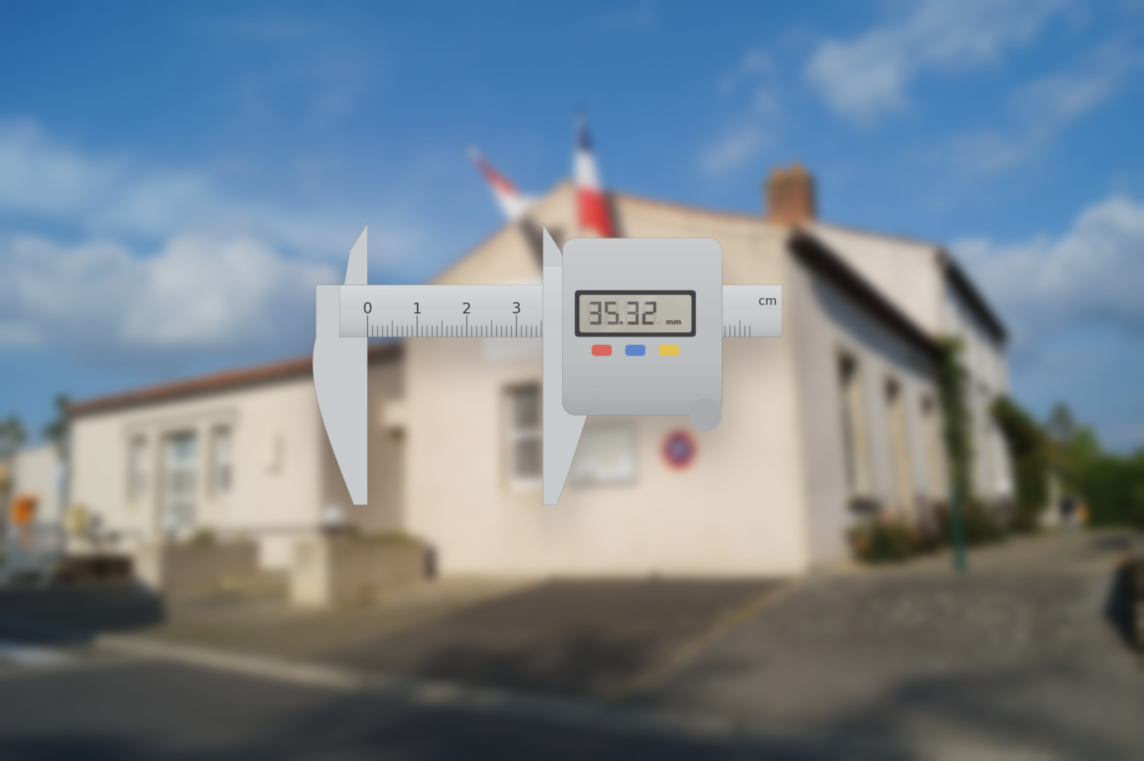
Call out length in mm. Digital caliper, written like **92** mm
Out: **35.32** mm
